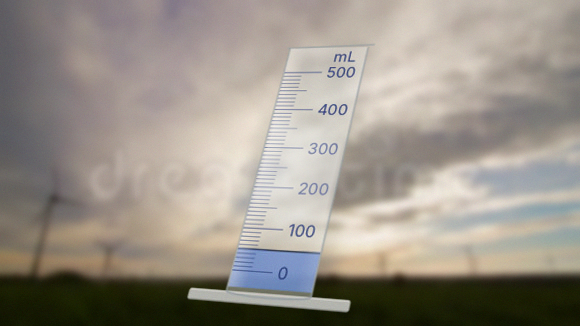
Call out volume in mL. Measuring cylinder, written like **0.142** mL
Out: **50** mL
